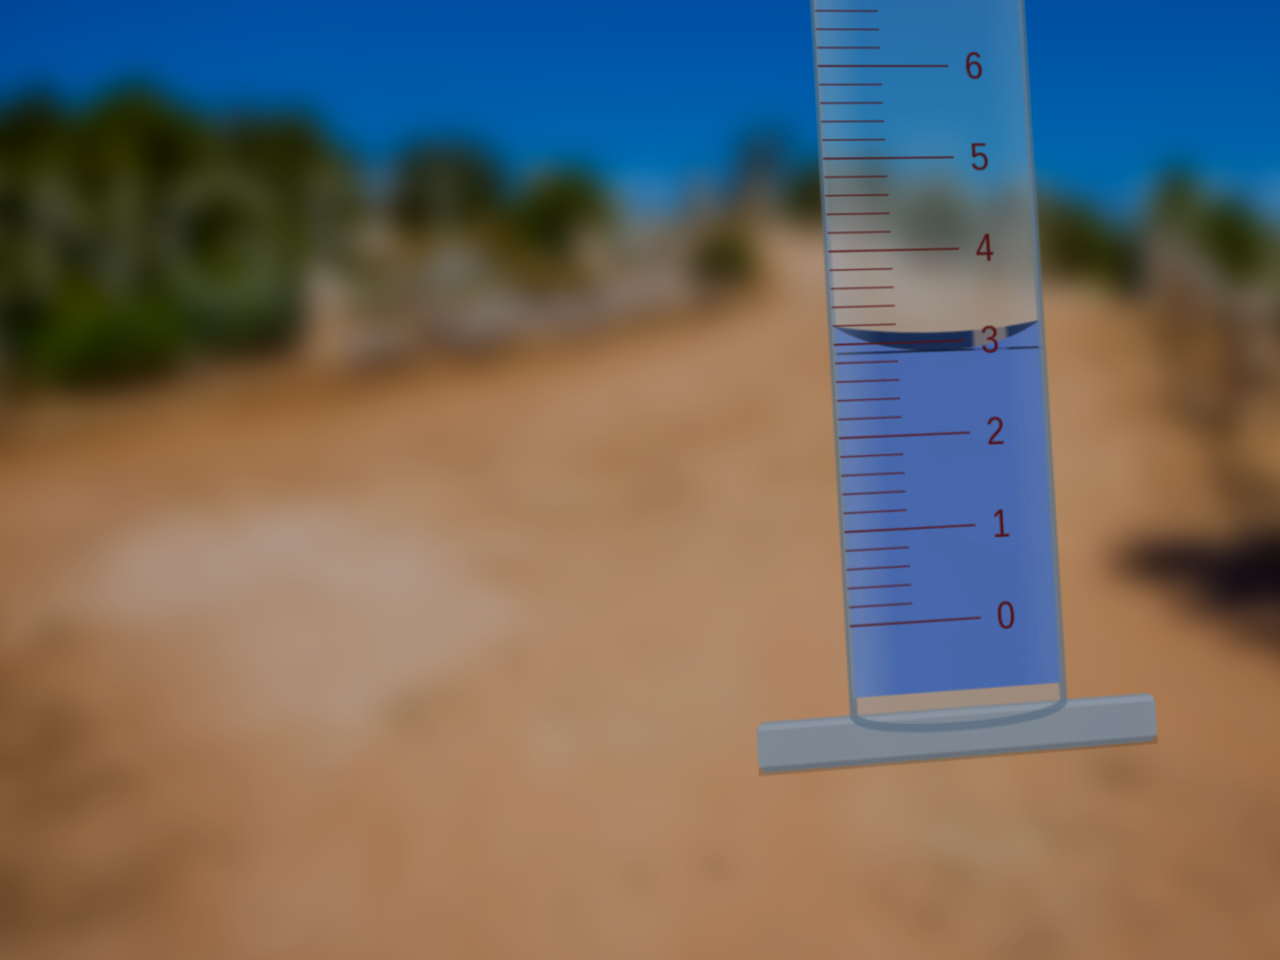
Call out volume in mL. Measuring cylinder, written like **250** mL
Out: **2.9** mL
